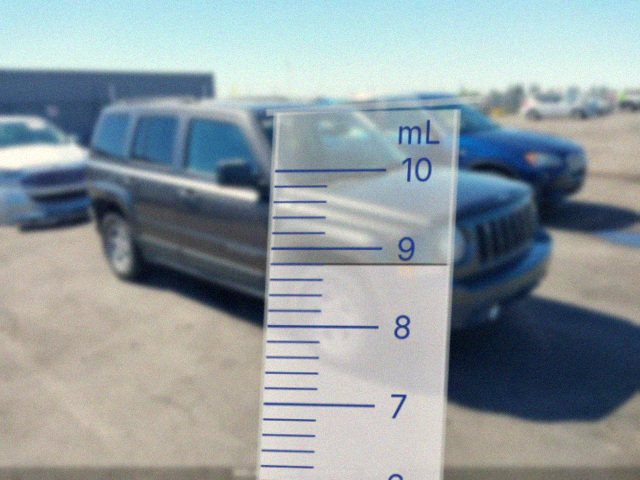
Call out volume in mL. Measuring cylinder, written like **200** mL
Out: **8.8** mL
